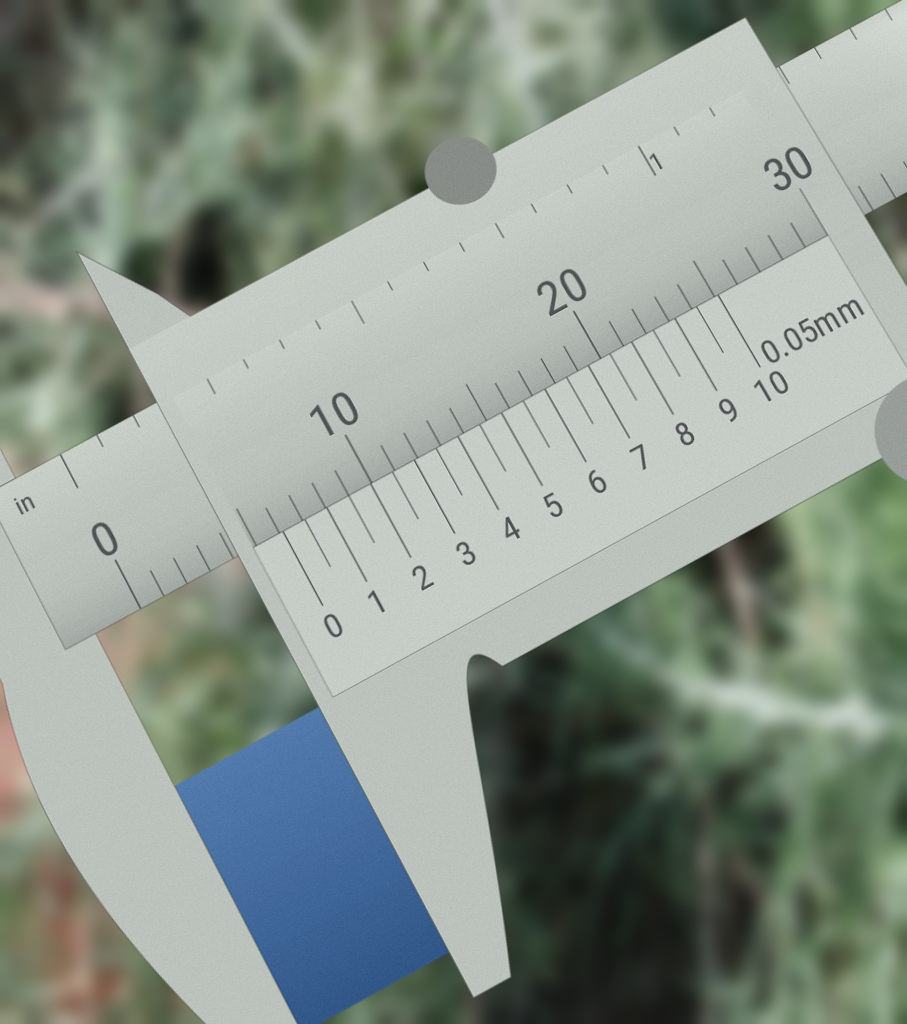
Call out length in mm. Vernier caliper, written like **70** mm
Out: **6.15** mm
